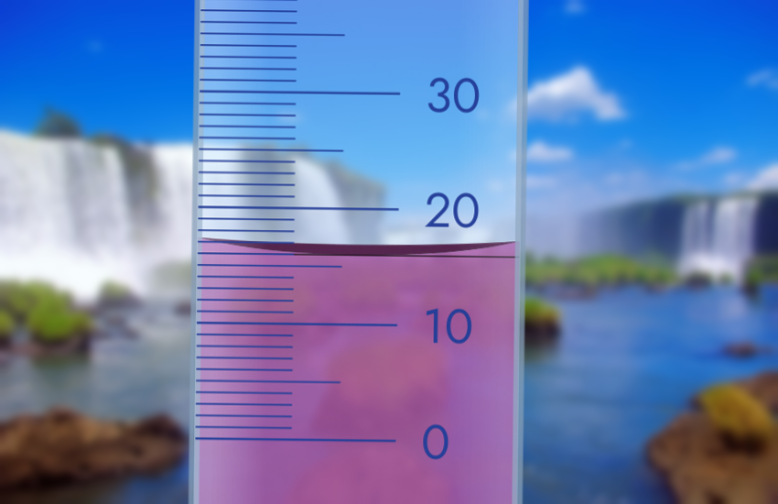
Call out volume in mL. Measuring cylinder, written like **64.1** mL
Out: **16** mL
